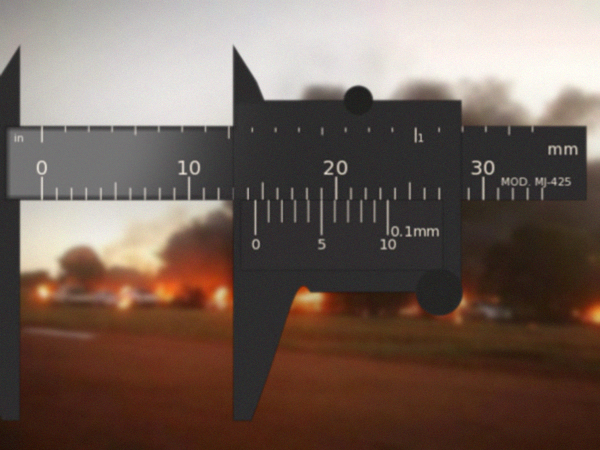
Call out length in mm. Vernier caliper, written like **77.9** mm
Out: **14.5** mm
